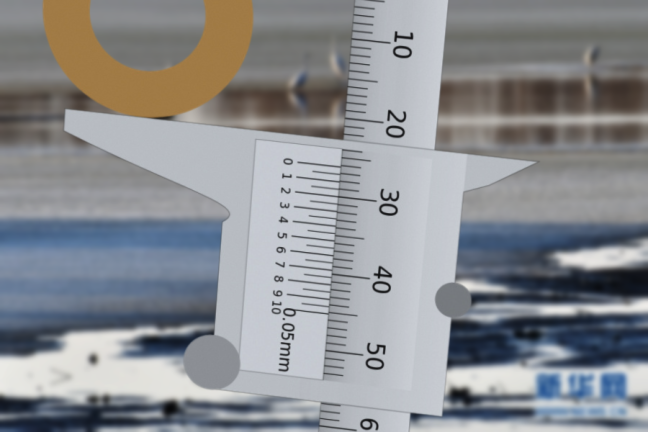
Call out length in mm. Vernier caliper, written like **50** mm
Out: **26.2** mm
